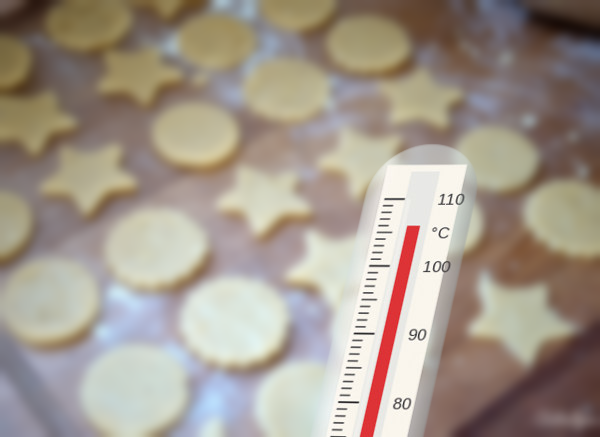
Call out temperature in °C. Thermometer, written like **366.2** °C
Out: **106** °C
